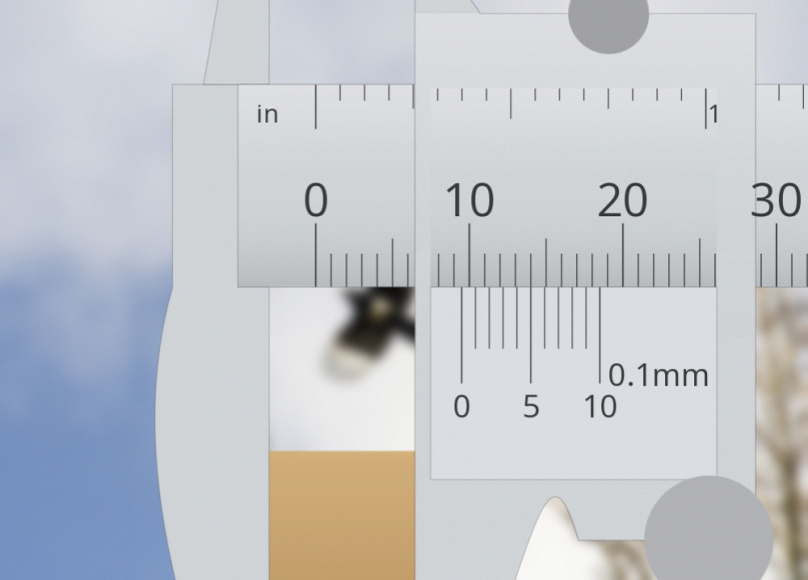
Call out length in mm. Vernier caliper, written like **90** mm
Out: **9.5** mm
